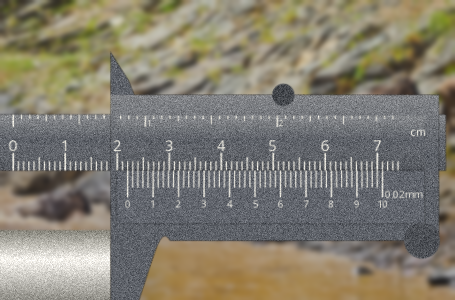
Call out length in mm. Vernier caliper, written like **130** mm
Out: **22.0** mm
